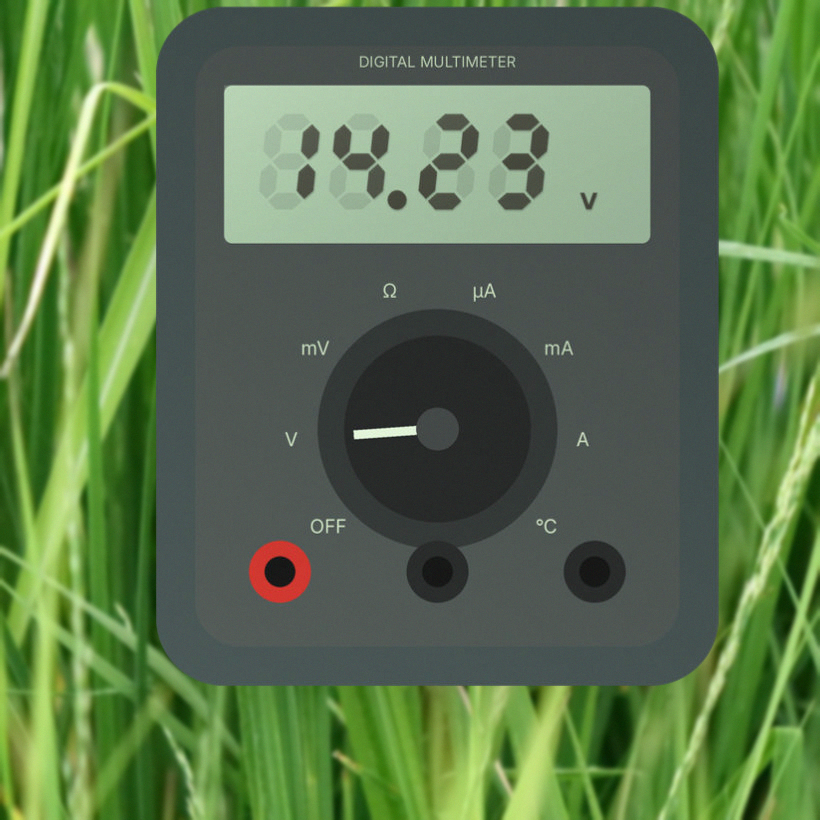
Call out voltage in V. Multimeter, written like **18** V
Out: **14.23** V
